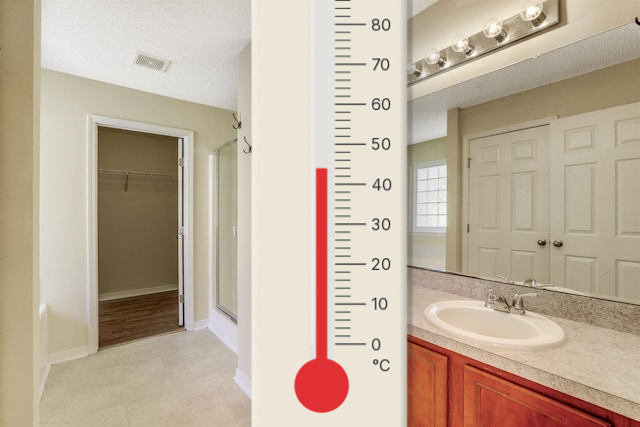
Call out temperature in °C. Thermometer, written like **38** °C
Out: **44** °C
